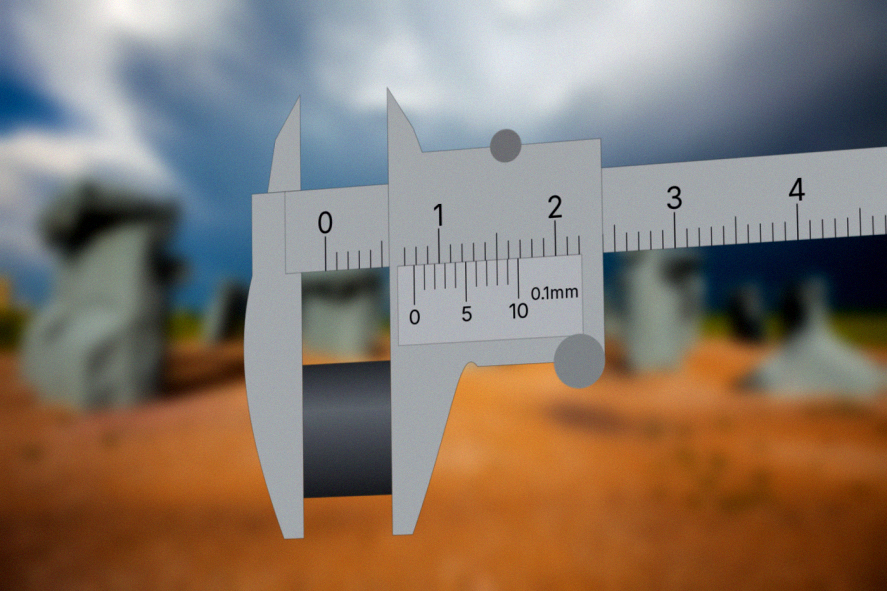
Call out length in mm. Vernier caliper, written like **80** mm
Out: **7.8** mm
